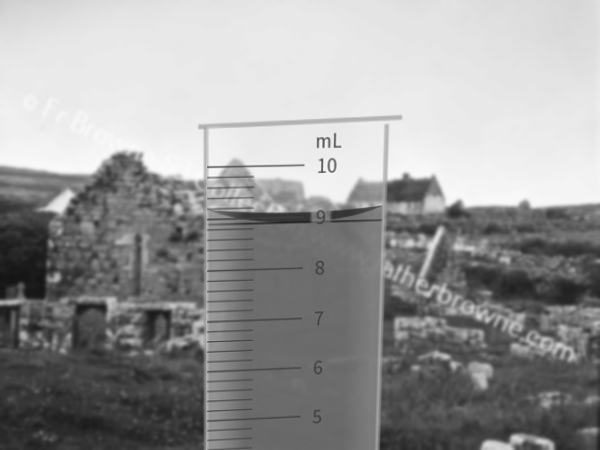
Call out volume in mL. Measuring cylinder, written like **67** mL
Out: **8.9** mL
